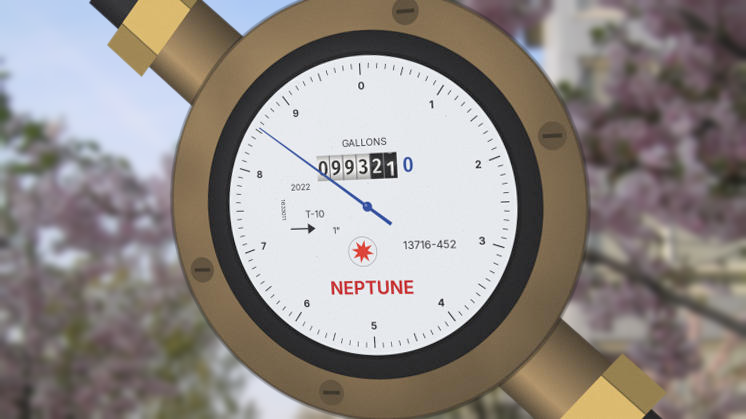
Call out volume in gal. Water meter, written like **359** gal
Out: **993208.5** gal
